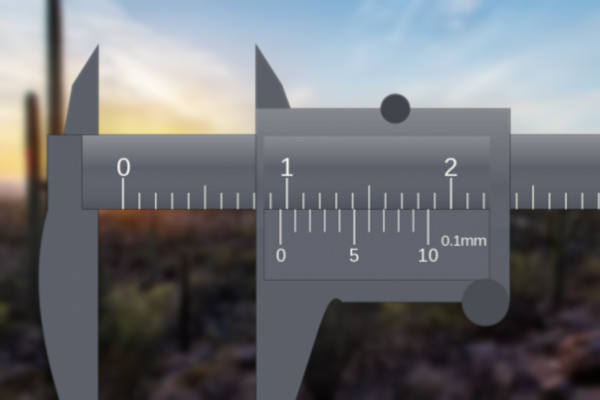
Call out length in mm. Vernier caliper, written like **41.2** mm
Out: **9.6** mm
